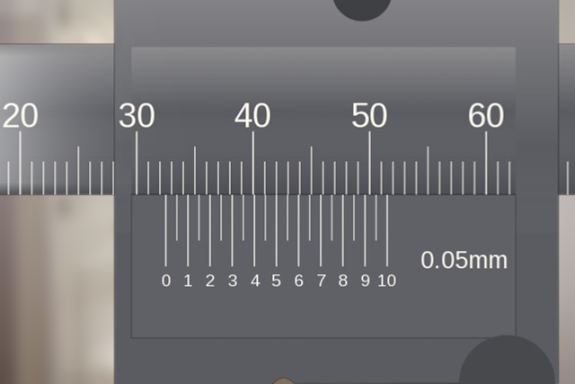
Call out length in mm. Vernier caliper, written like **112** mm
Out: **32.5** mm
